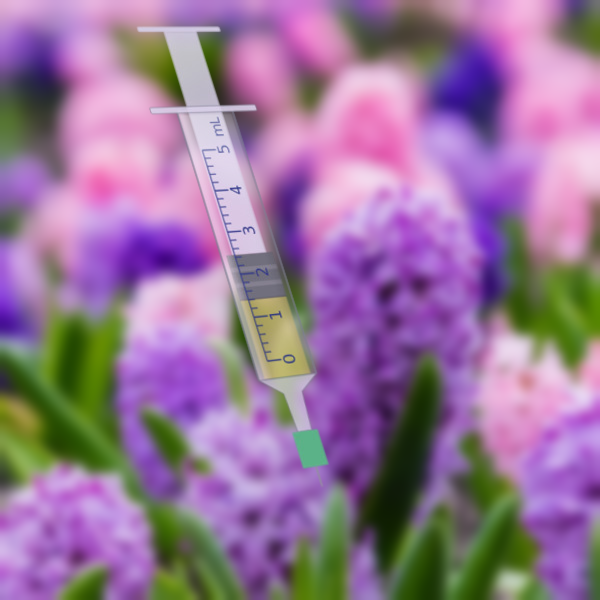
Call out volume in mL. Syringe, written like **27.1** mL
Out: **1.4** mL
